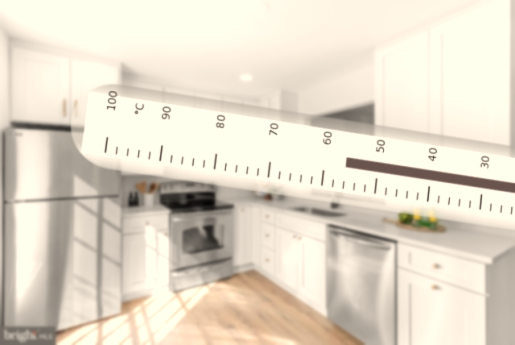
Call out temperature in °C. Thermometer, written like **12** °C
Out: **56** °C
